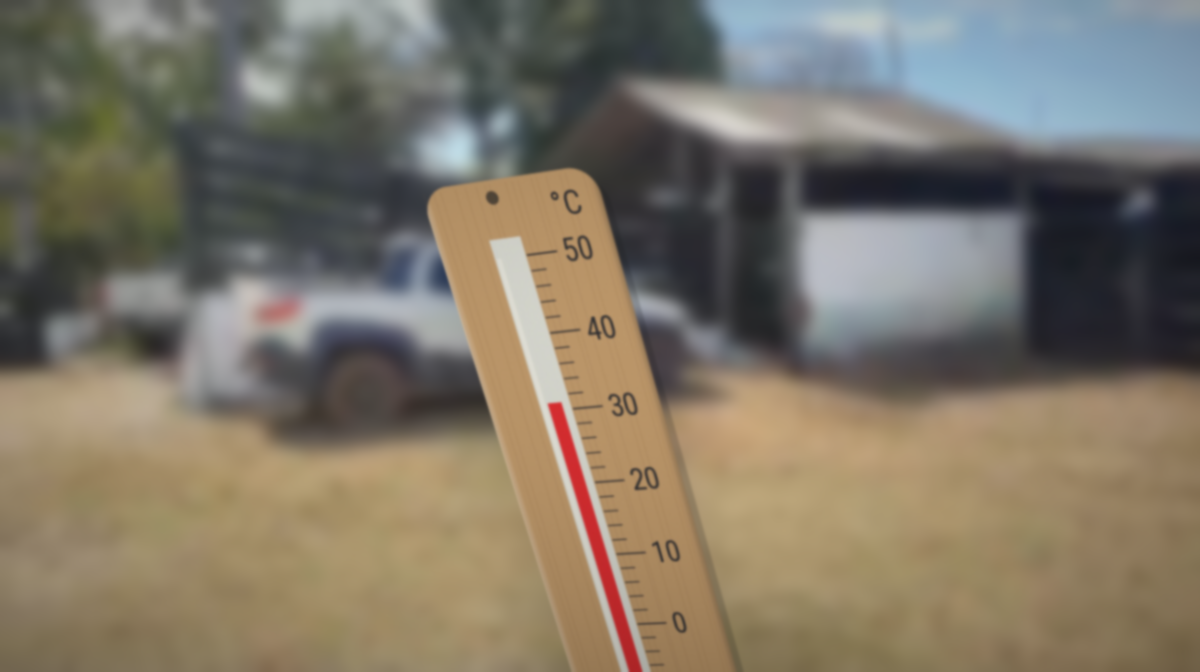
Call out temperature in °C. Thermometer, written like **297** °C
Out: **31** °C
